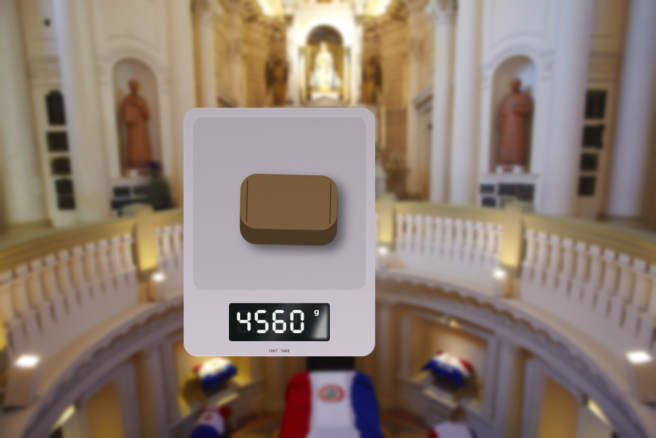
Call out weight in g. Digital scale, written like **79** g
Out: **4560** g
